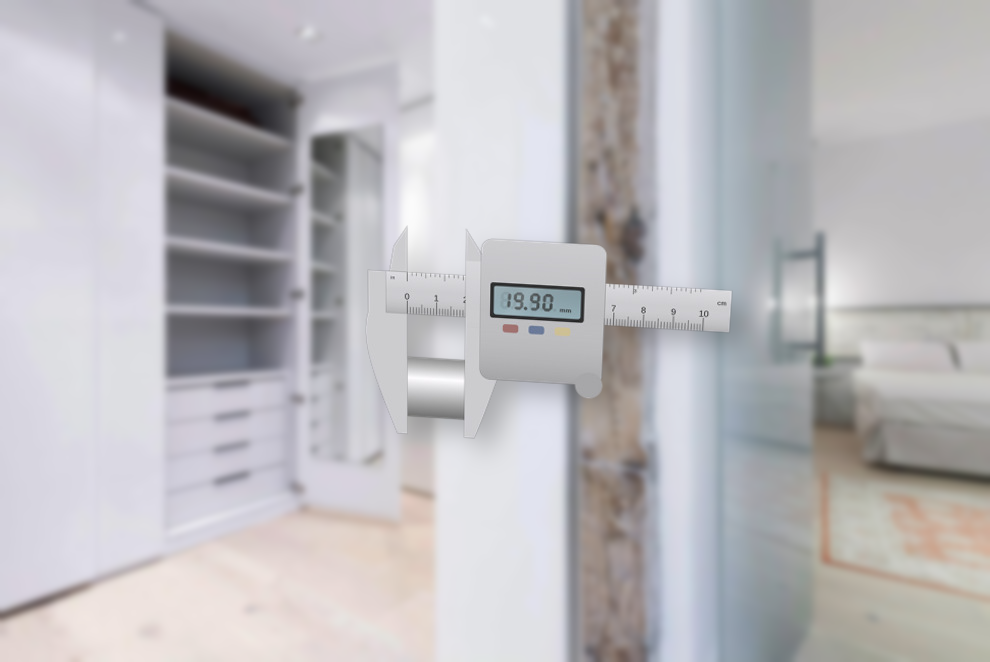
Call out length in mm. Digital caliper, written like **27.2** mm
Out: **19.90** mm
